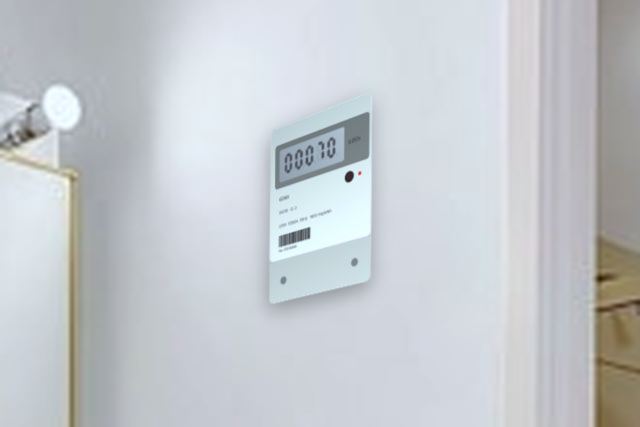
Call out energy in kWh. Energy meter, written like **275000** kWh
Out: **70** kWh
